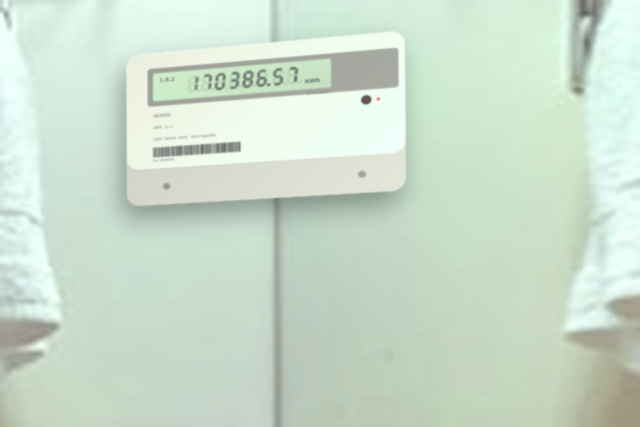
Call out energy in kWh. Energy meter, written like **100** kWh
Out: **170386.57** kWh
